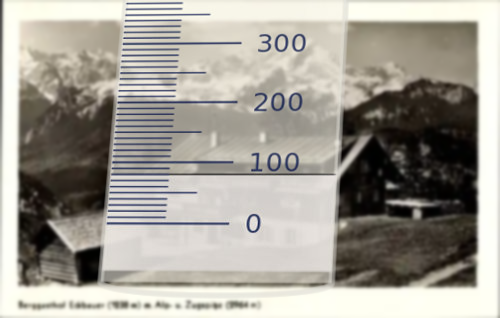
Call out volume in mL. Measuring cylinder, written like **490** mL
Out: **80** mL
